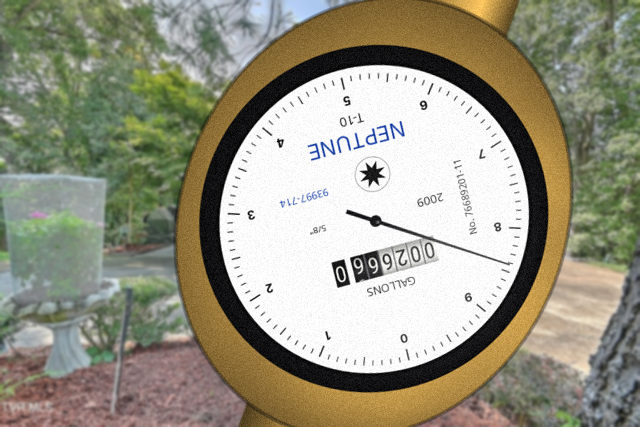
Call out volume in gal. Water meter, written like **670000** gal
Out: **26658.4** gal
